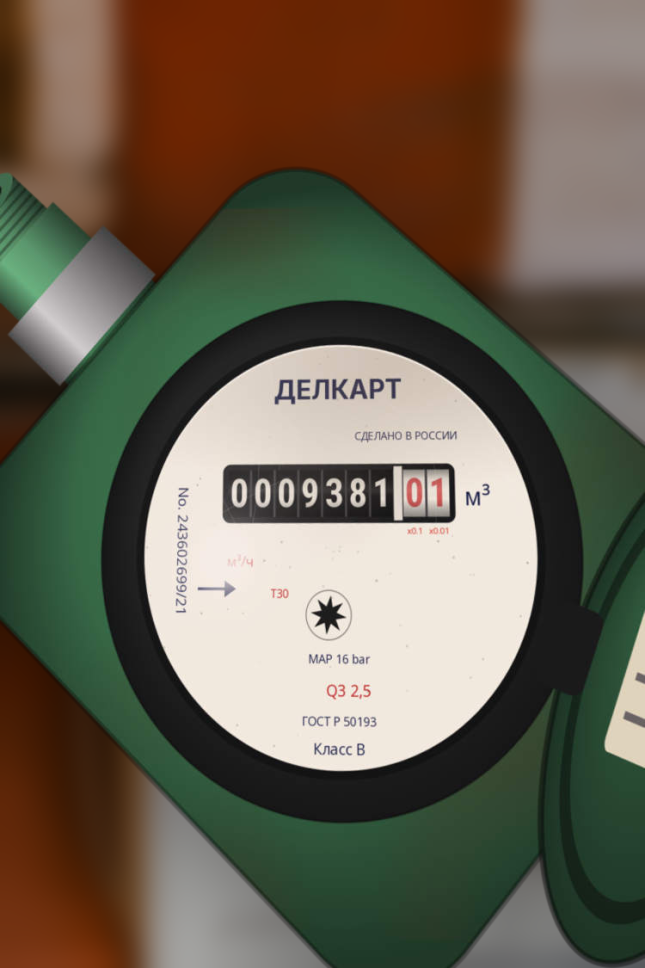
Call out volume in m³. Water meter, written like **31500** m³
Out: **9381.01** m³
